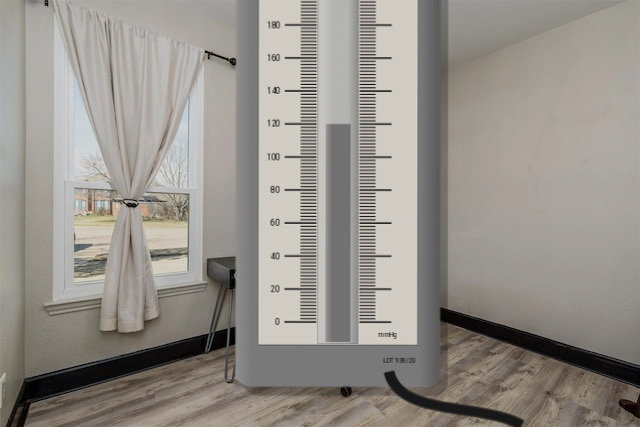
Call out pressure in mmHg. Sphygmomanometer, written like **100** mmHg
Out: **120** mmHg
